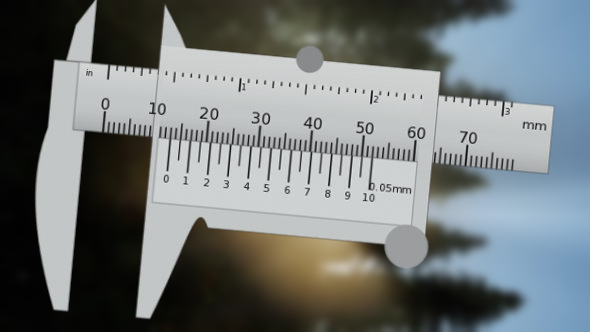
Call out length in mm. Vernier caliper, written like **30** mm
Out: **13.0** mm
